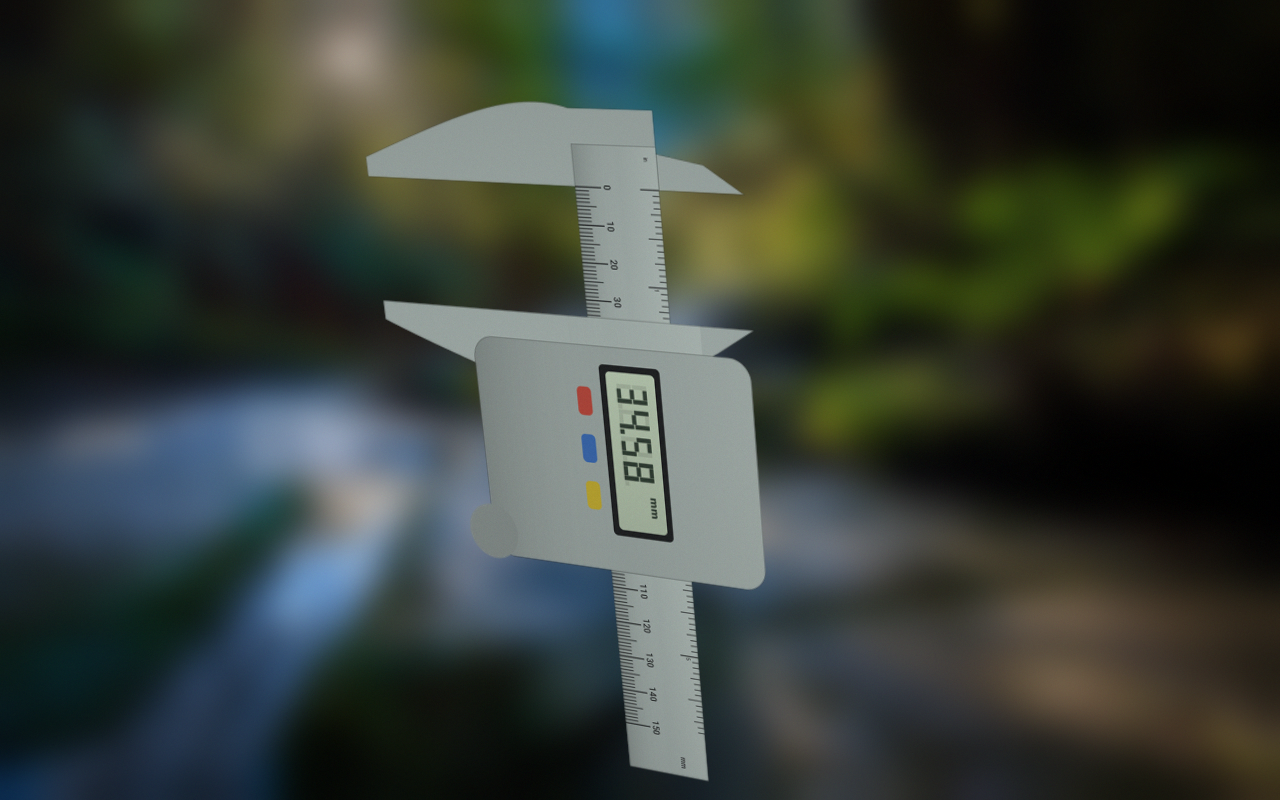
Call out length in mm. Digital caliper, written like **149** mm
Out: **34.58** mm
